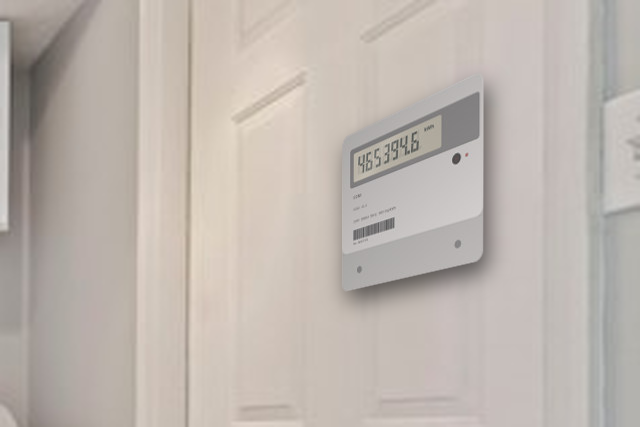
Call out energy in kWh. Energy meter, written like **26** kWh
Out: **465394.6** kWh
